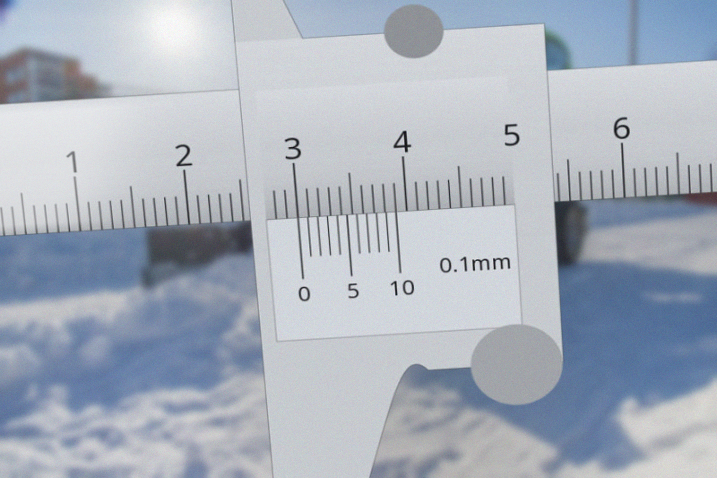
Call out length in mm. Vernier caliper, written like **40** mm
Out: **30.0** mm
